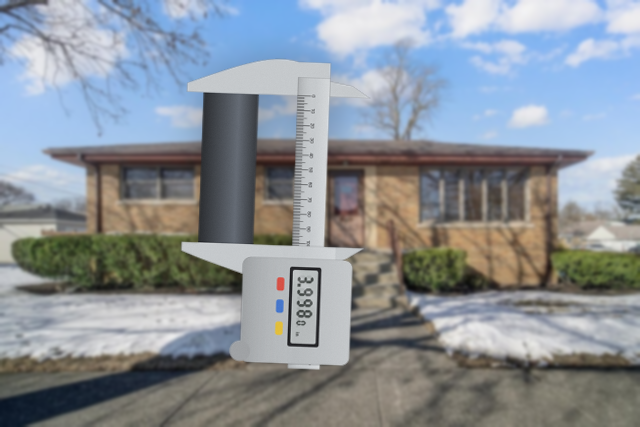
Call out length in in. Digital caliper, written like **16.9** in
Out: **3.9980** in
